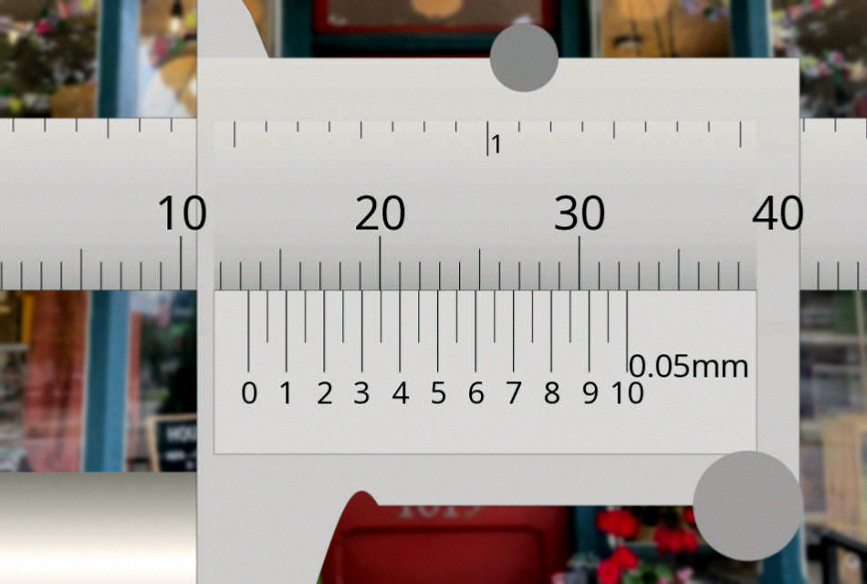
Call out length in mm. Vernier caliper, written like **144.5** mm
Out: **13.4** mm
